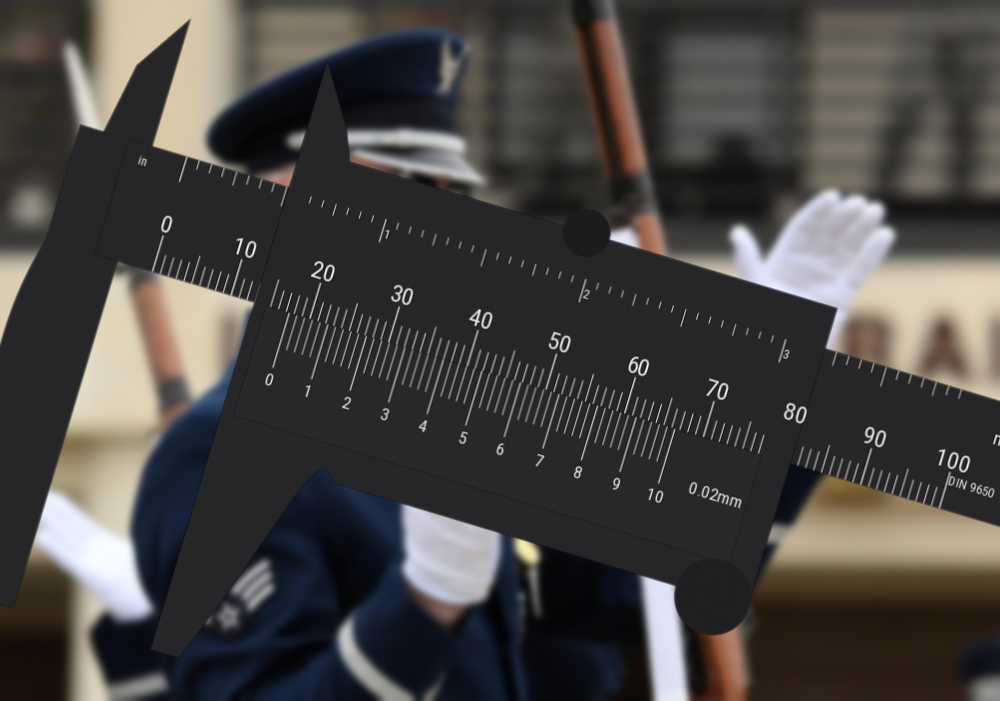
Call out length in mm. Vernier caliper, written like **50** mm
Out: **17.4** mm
